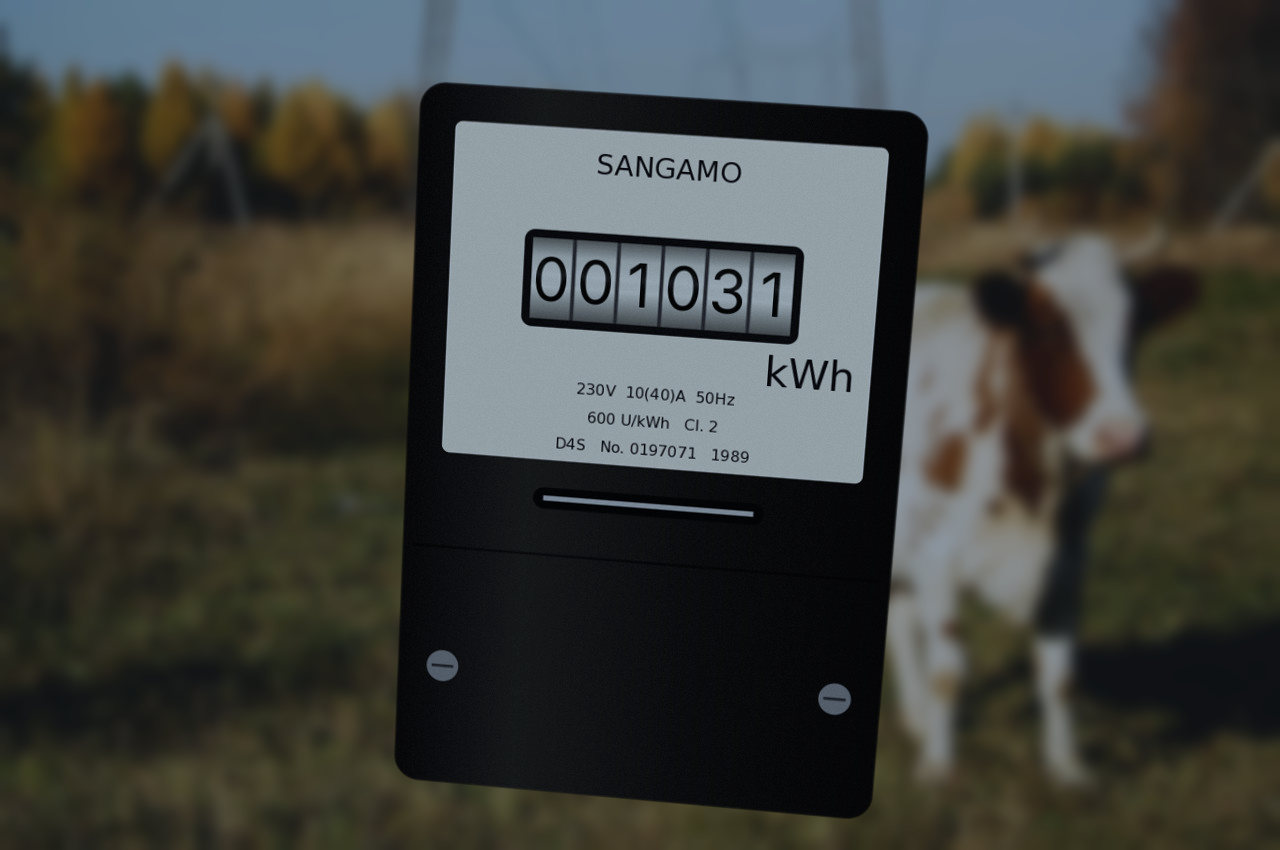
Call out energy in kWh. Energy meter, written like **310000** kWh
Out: **1031** kWh
